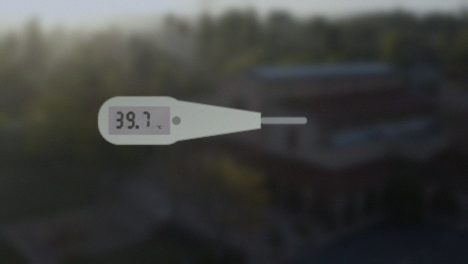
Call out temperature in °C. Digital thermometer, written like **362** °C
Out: **39.7** °C
